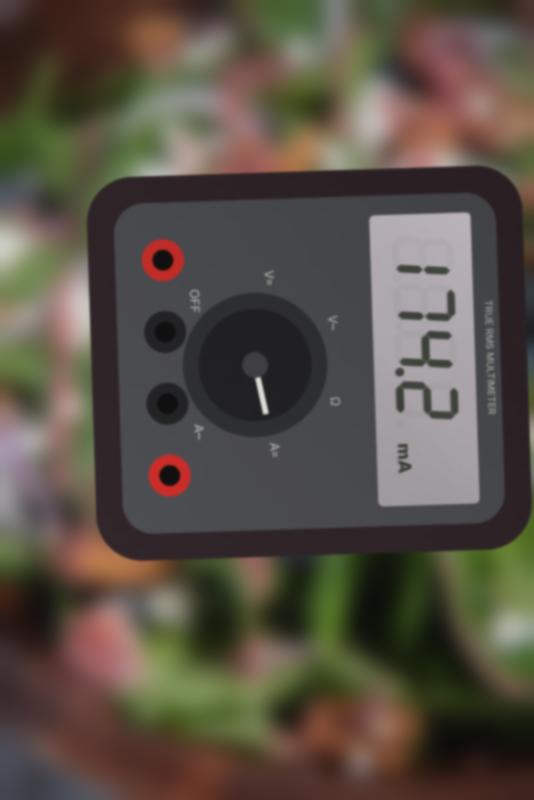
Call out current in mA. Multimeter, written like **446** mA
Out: **174.2** mA
